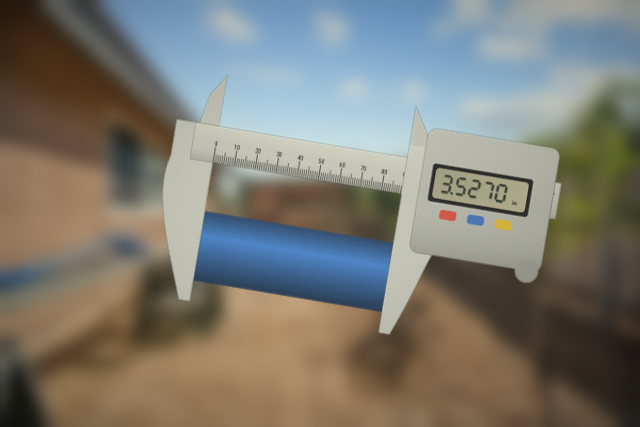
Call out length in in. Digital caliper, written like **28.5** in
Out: **3.5270** in
